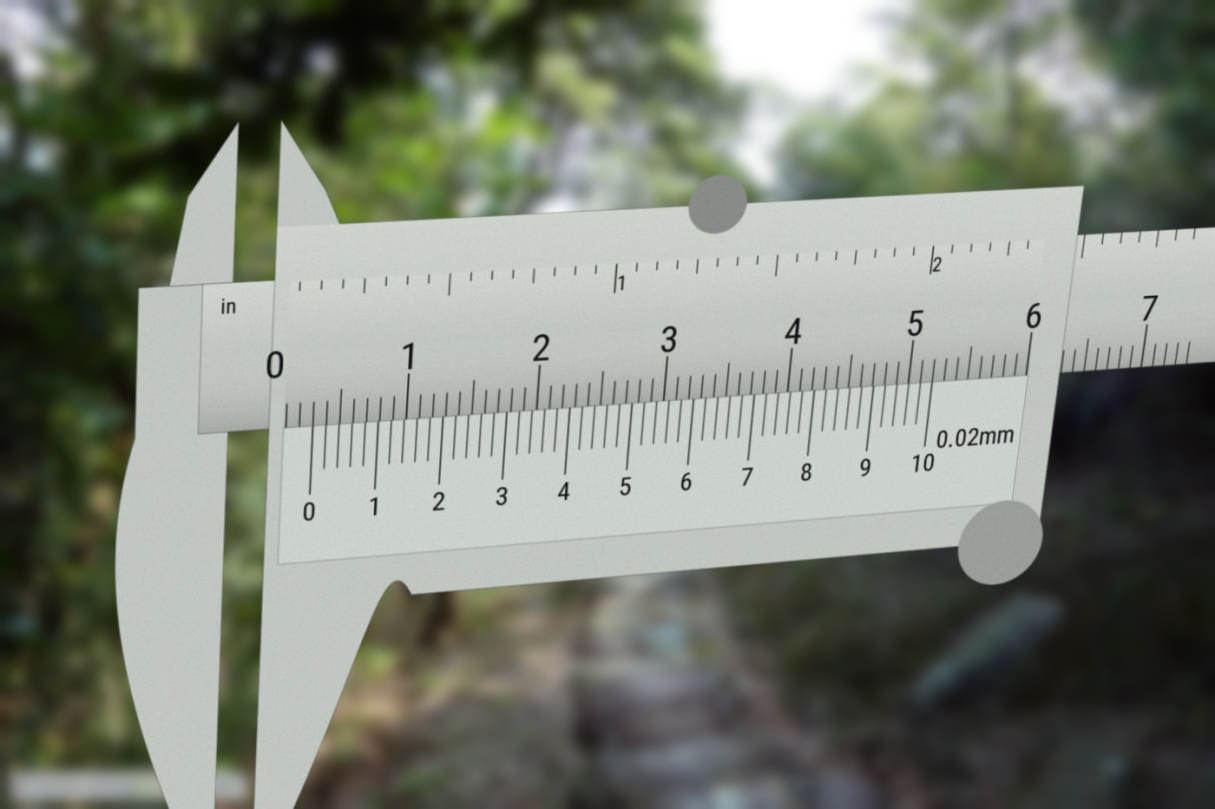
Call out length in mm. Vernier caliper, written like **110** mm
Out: **3.0** mm
